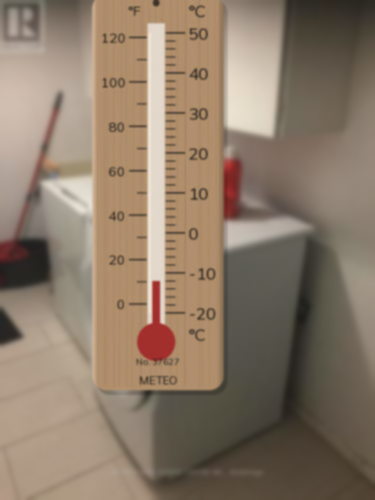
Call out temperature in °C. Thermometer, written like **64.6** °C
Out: **-12** °C
